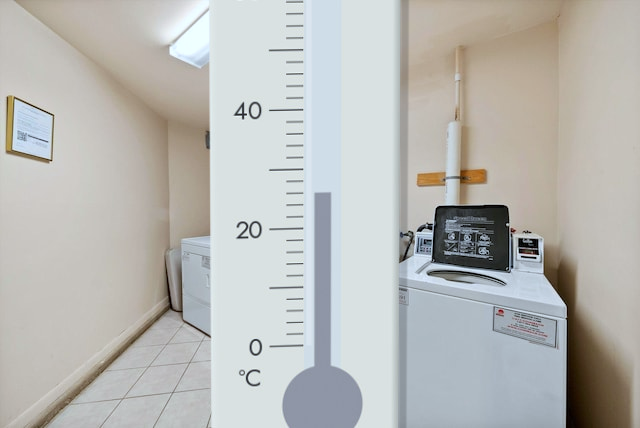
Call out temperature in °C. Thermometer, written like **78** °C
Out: **26** °C
